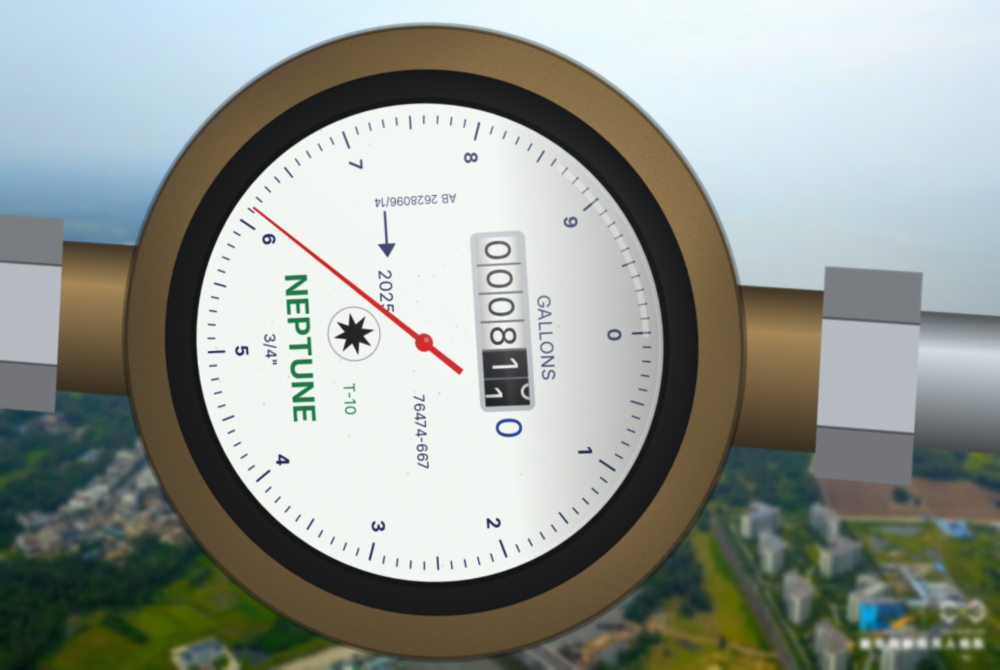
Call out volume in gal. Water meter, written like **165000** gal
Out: **8106.1** gal
